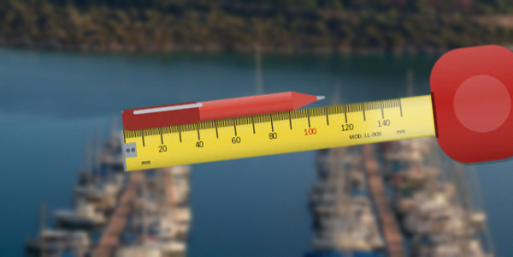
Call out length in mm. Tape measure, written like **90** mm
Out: **110** mm
